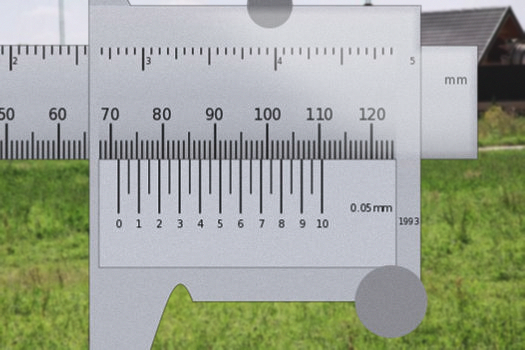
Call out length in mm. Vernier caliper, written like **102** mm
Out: **71.5** mm
